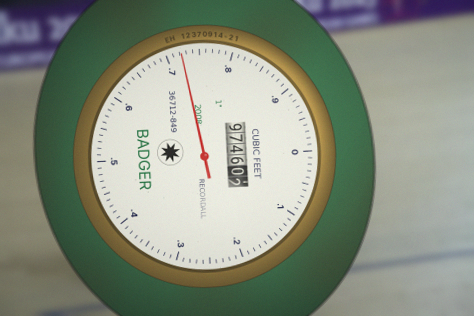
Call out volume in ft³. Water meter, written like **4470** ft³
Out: **974601.72** ft³
